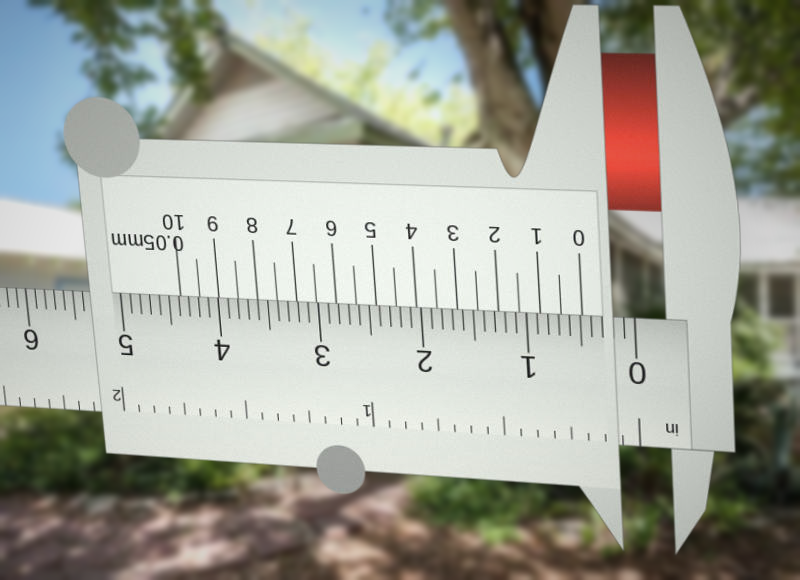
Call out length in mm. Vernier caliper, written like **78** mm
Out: **4.8** mm
